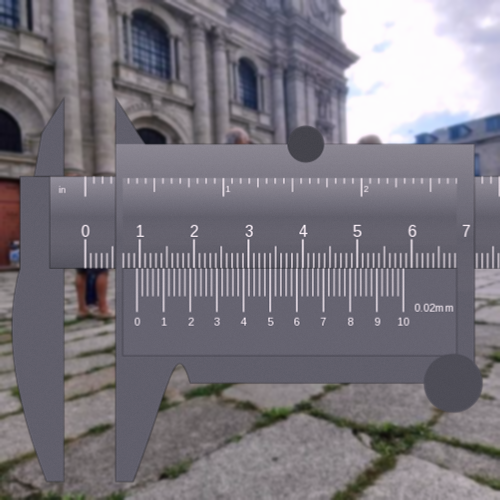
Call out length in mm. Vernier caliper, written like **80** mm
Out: **9.5** mm
